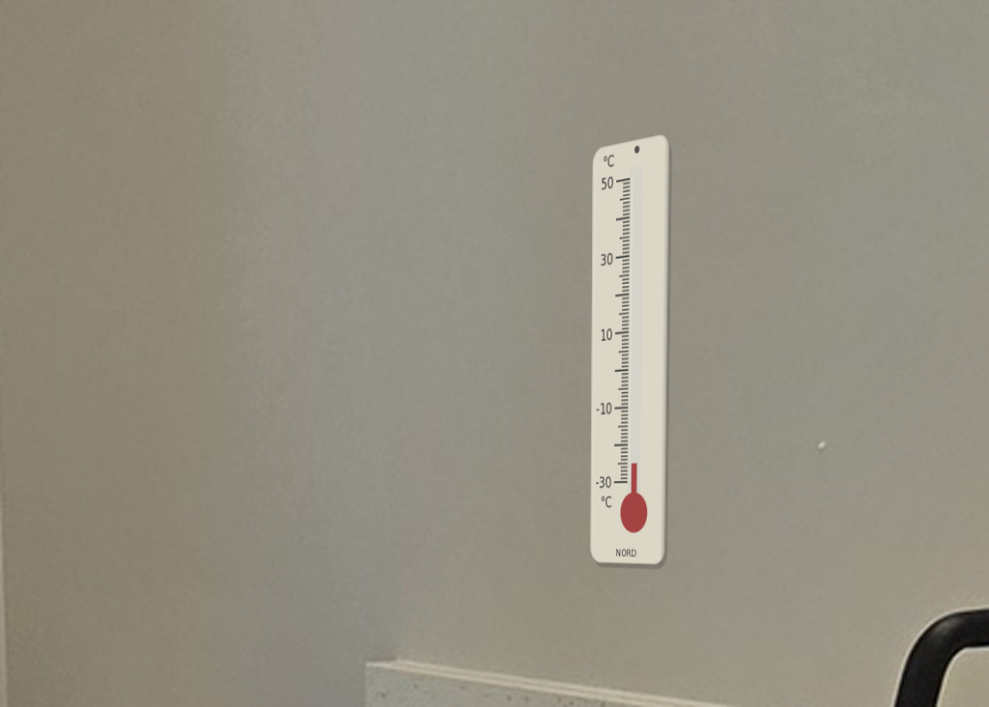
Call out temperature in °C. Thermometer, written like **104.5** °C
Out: **-25** °C
